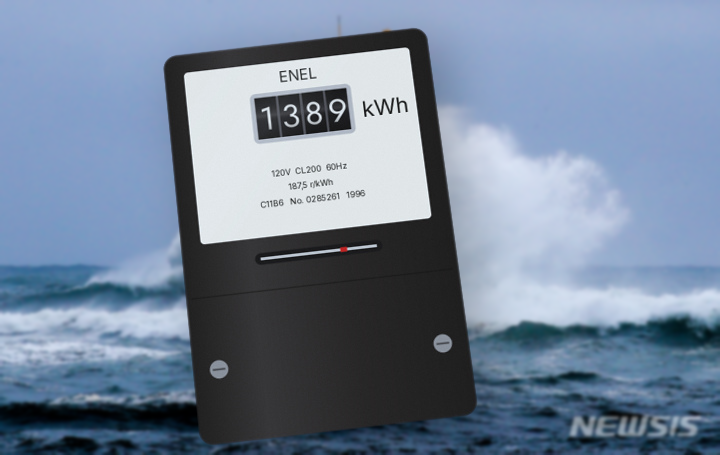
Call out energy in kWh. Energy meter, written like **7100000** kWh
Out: **1389** kWh
